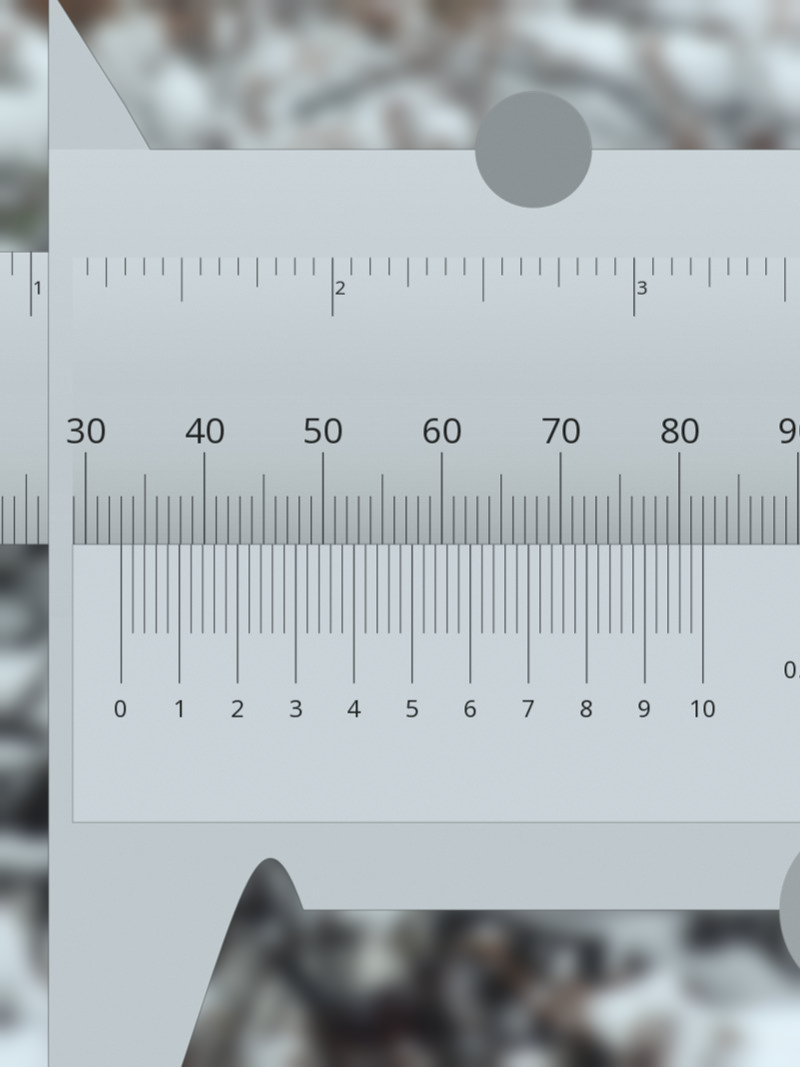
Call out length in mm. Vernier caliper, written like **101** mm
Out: **33.0** mm
